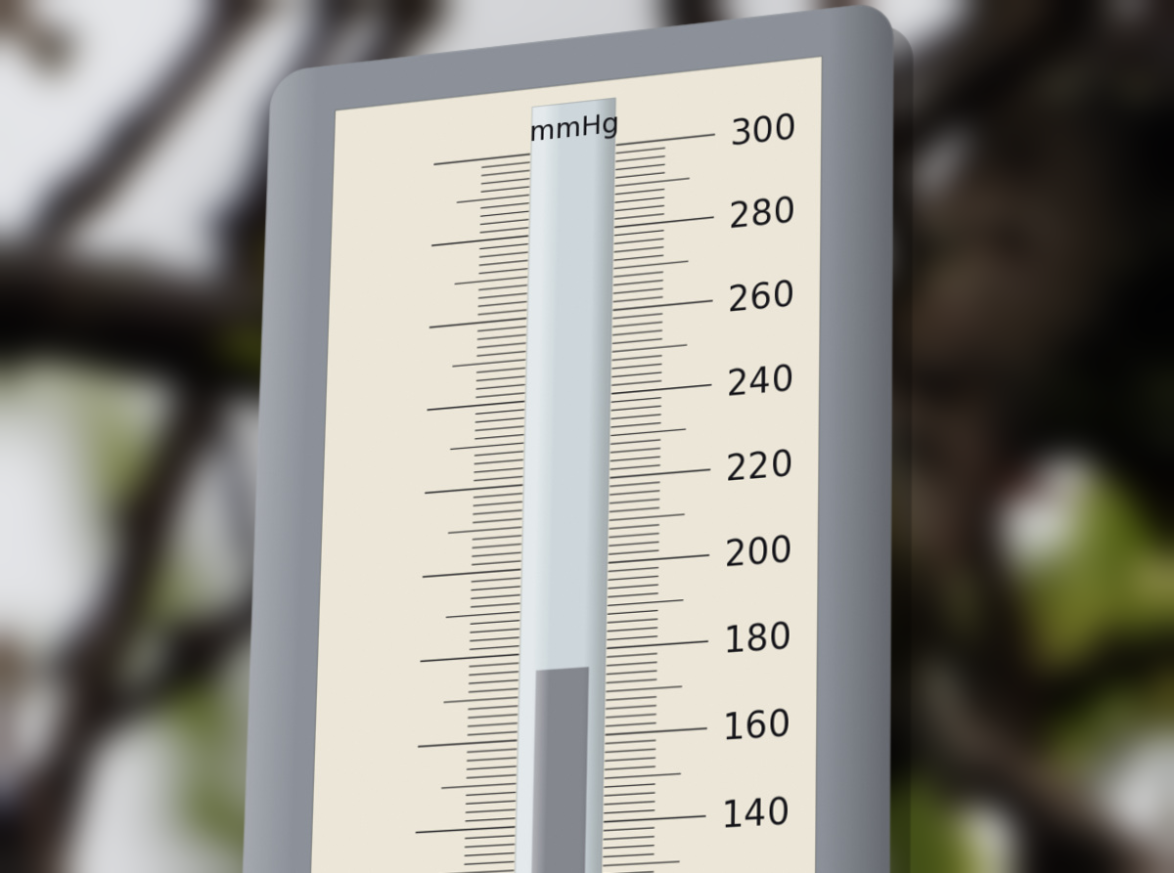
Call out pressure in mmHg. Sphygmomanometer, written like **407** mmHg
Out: **176** mmHg
